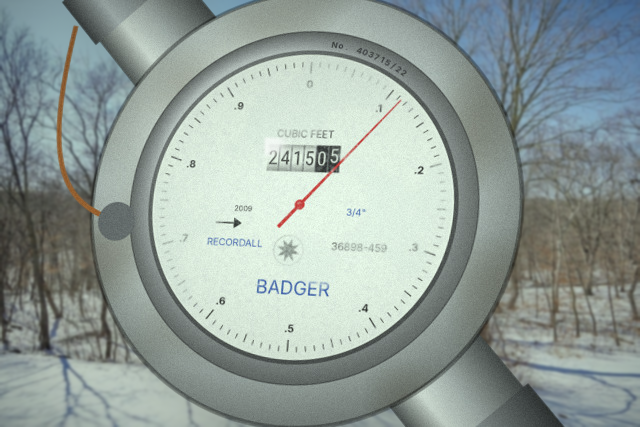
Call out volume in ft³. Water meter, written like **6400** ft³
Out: **241505.11** ft³
